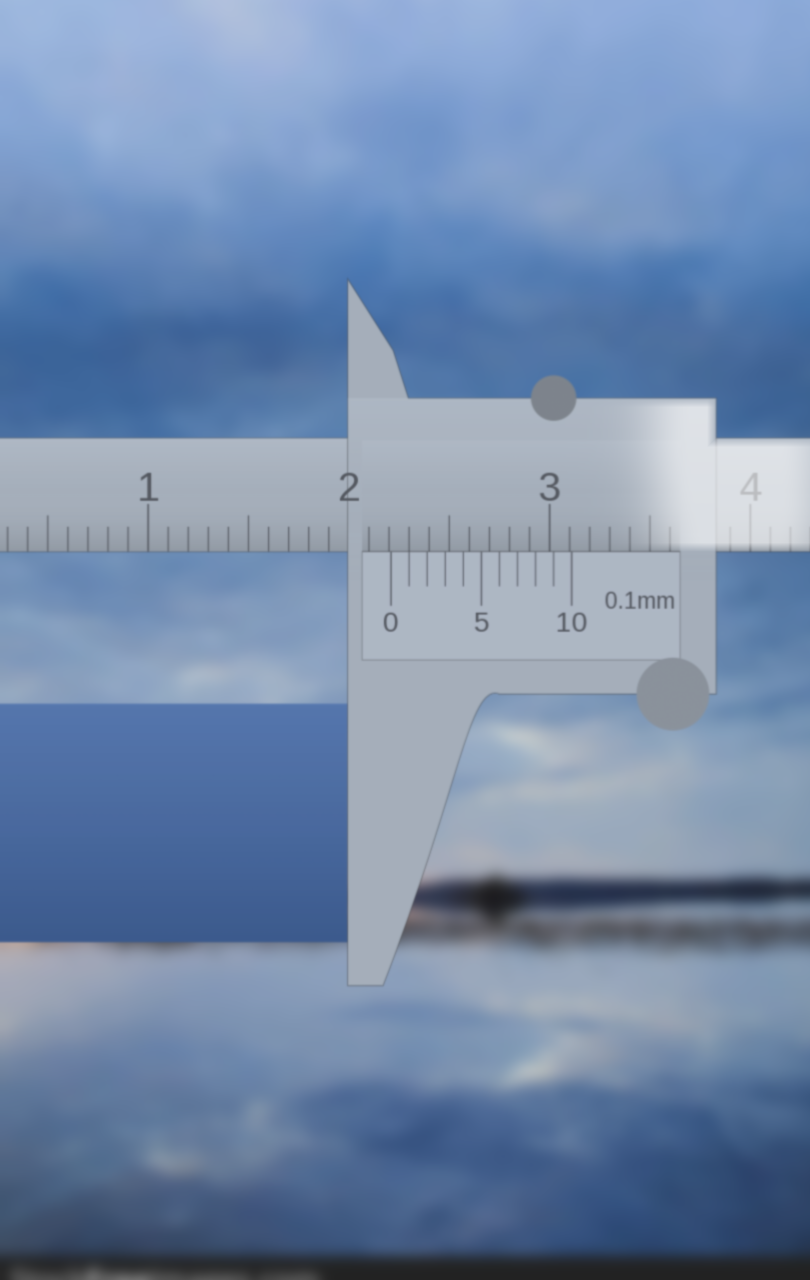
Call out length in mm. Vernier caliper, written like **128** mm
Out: **22.1** mm
